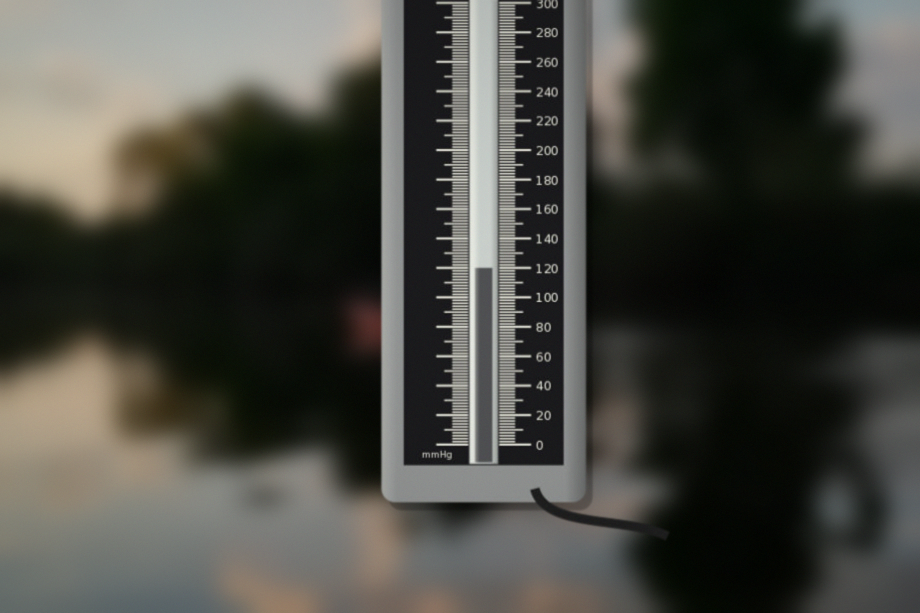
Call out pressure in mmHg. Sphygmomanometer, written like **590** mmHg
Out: **120** mmHg
